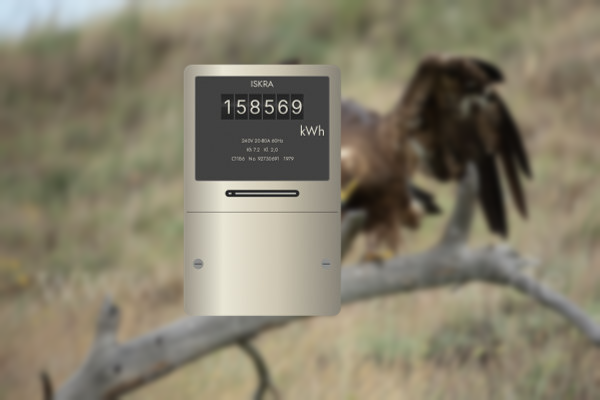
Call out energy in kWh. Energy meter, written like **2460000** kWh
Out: **158569** kWh
